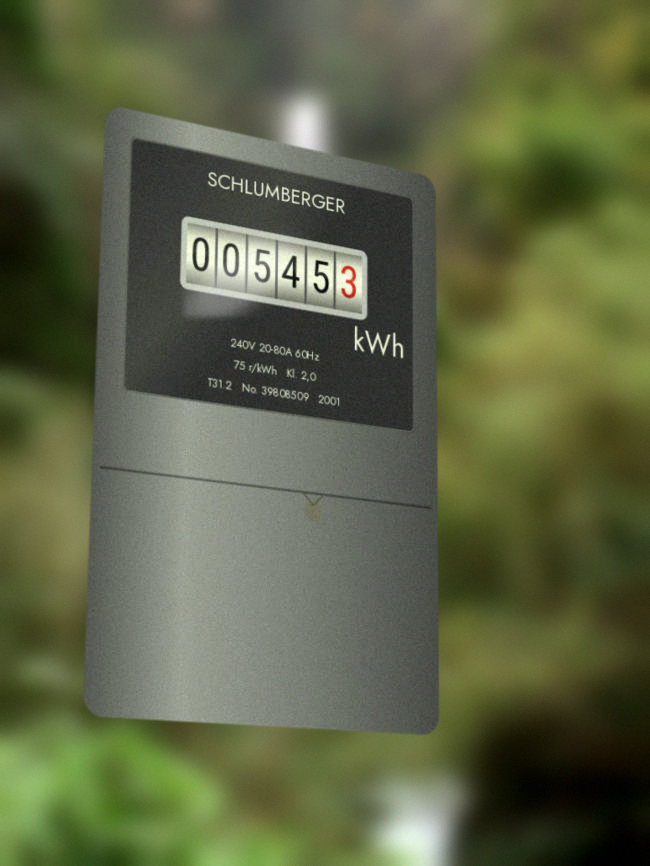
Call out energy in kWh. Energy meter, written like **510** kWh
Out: **545.3** kWh
